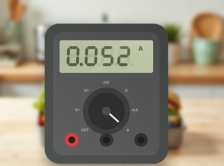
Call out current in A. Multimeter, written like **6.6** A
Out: **0.052** A
